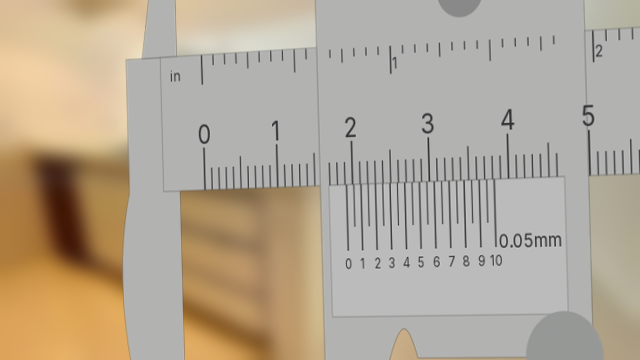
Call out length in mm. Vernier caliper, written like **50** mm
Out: **19.2** mm
